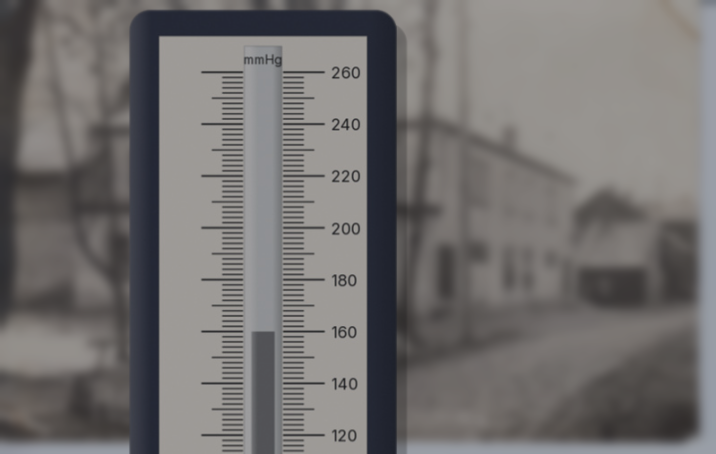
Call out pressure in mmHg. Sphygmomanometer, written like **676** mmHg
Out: **160** mmHg
